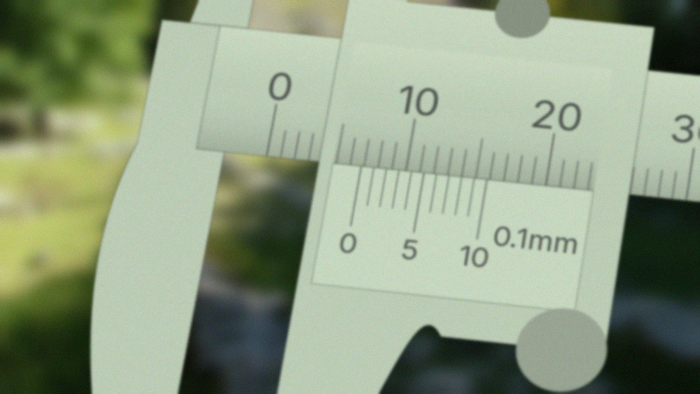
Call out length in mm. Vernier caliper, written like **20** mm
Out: **6.8** mm
